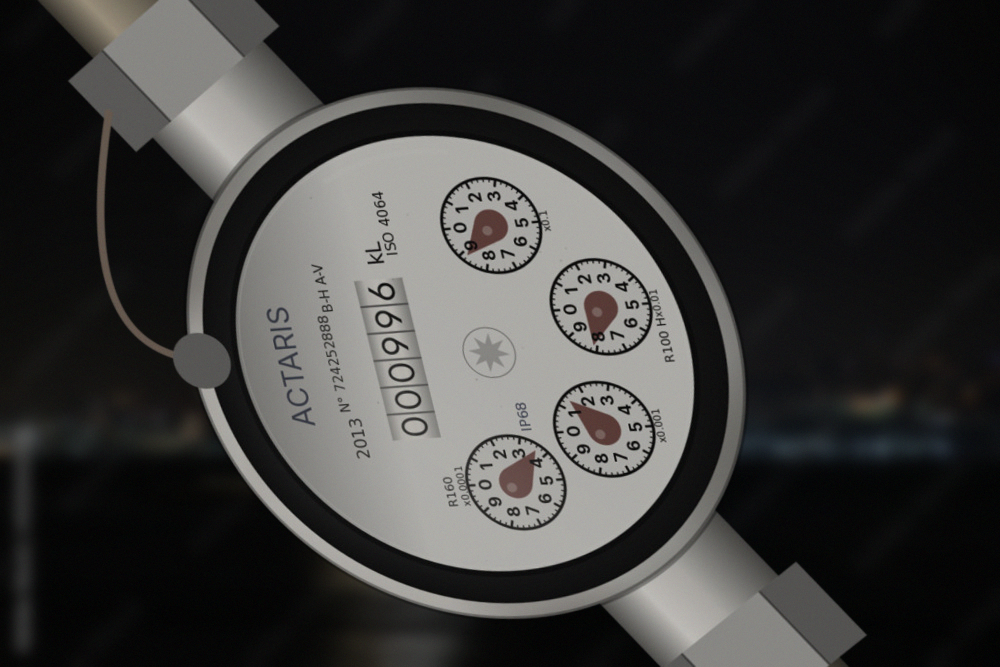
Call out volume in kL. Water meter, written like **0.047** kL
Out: **996.8813** kL
